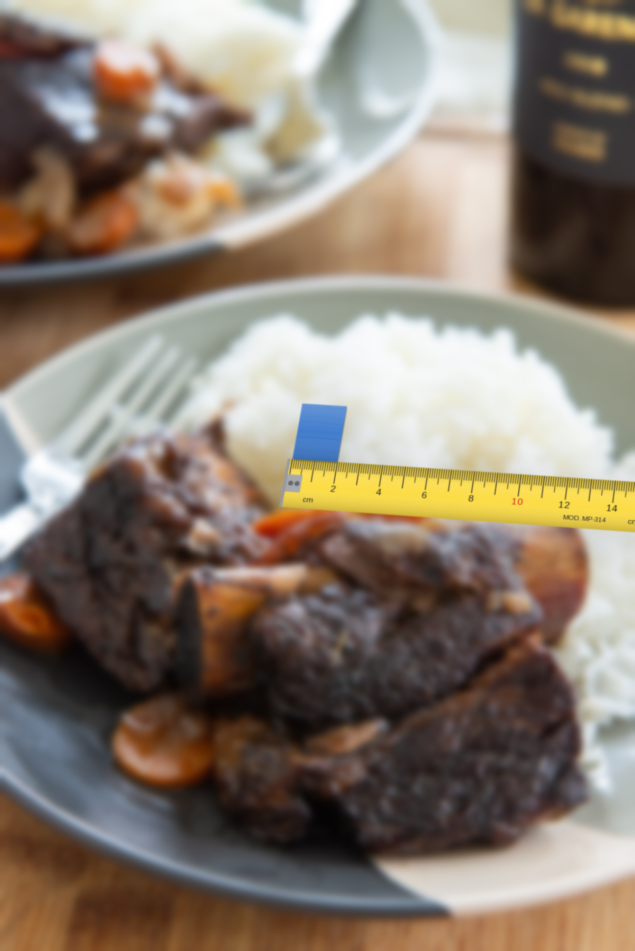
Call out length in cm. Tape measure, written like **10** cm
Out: **2** cm
